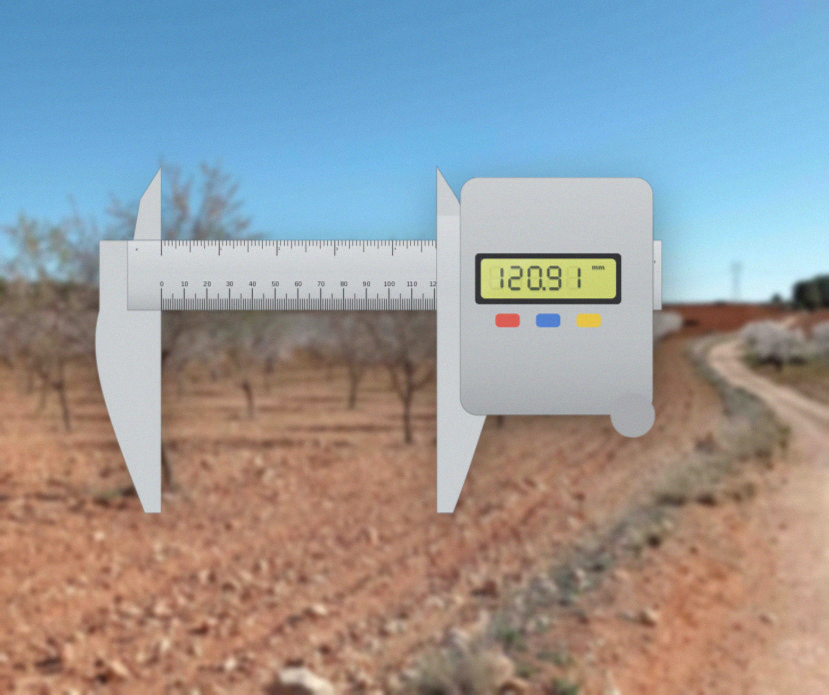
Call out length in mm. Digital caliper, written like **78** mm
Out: **120.91** mm
